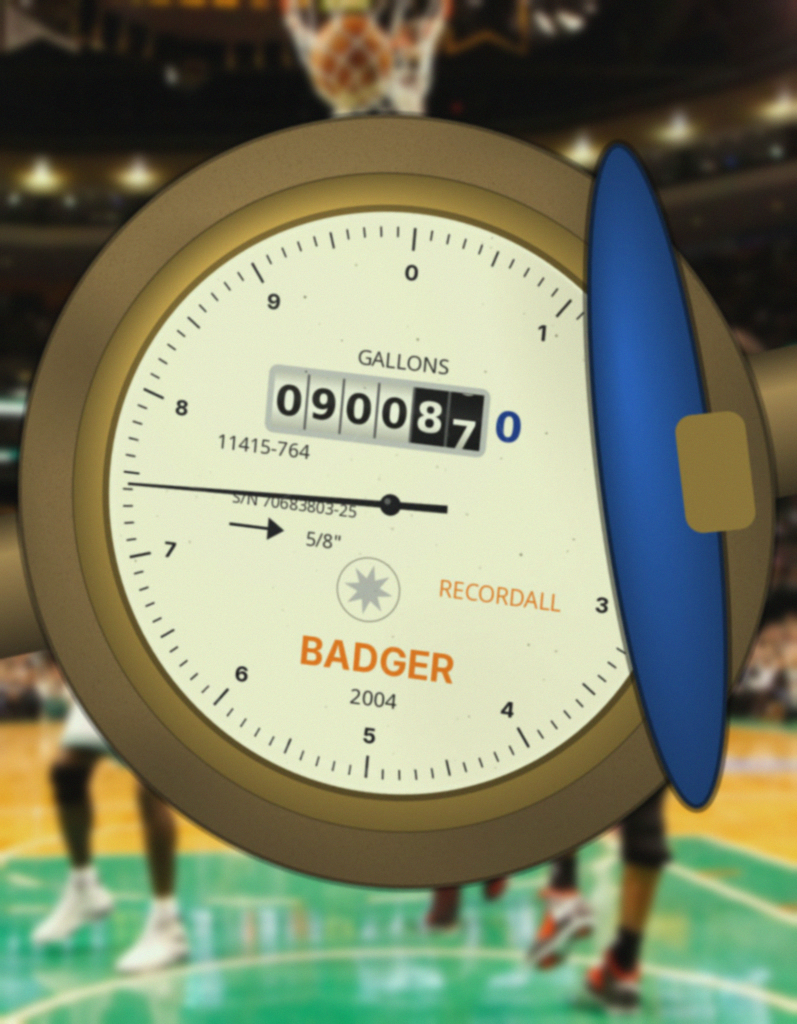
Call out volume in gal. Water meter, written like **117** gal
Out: **900867.4** gal
